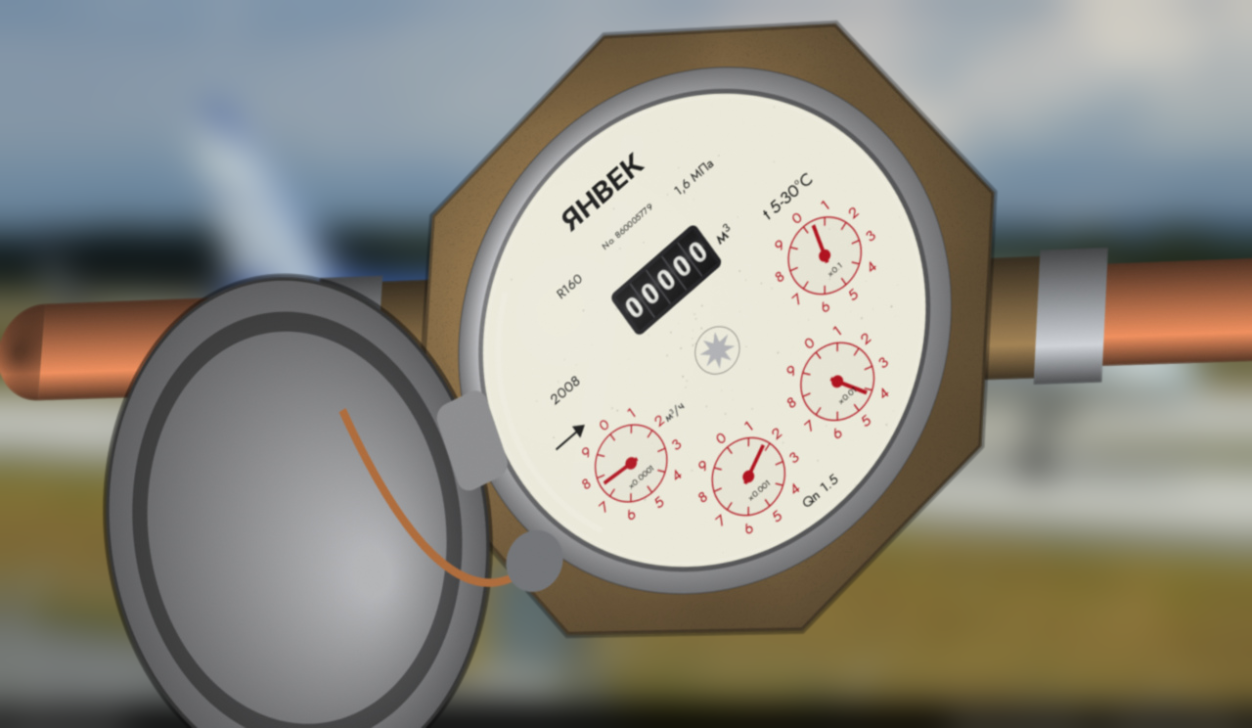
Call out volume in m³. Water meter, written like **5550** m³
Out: **0.0417** m³
